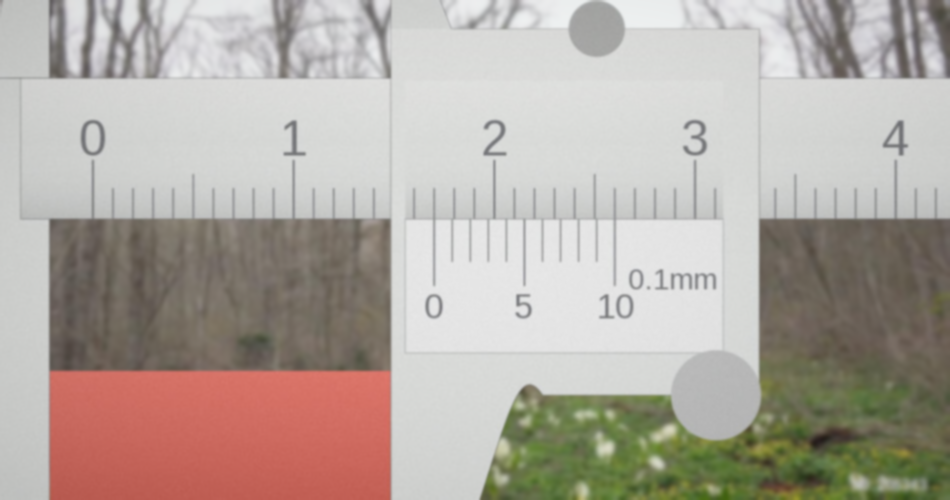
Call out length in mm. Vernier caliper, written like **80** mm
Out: **17.0** mm
